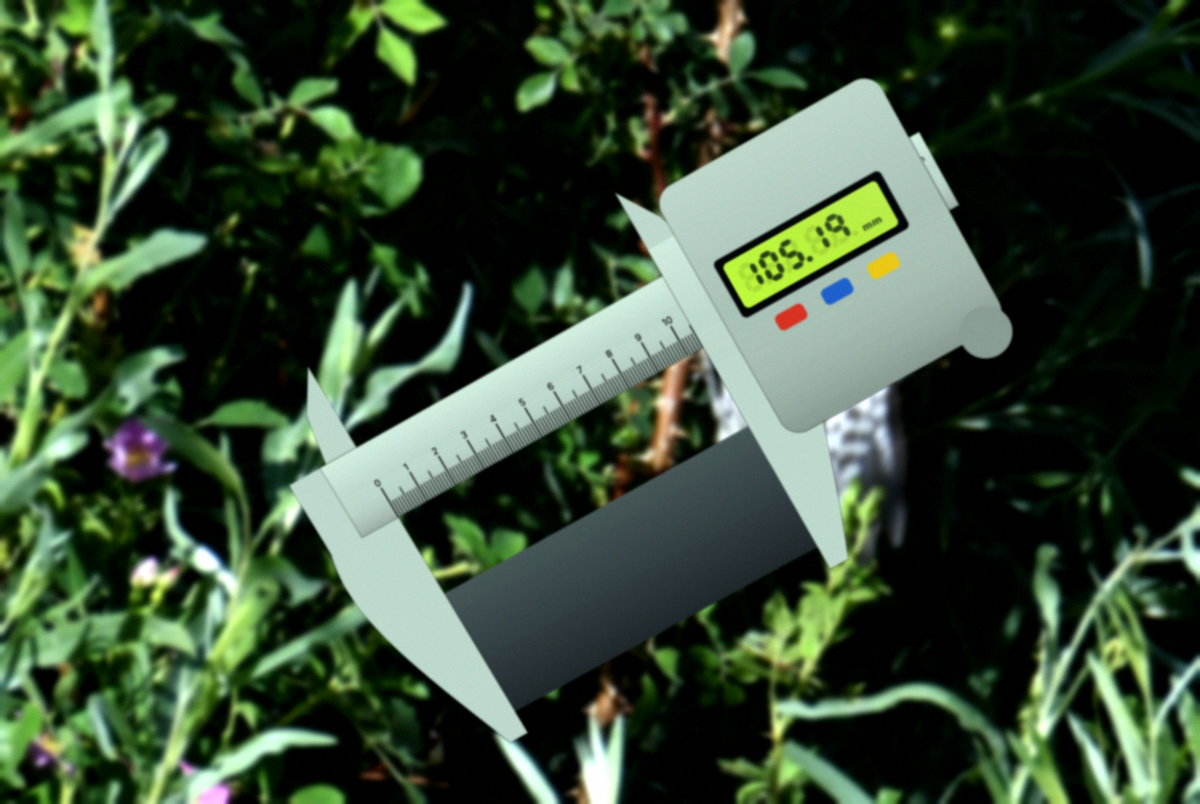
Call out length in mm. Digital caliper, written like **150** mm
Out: **105.19** mm
